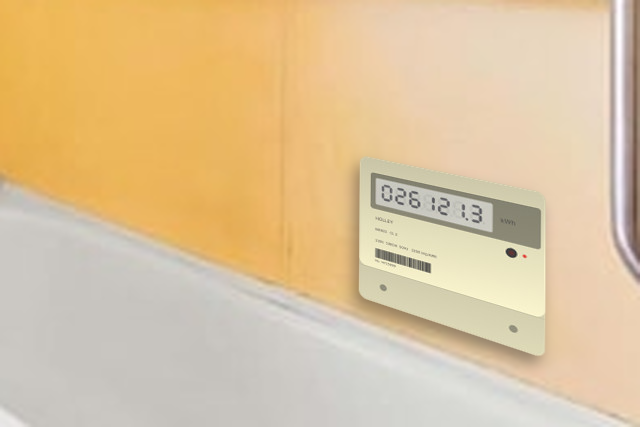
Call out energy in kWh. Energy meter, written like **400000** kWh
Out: **26121.3** kWh
